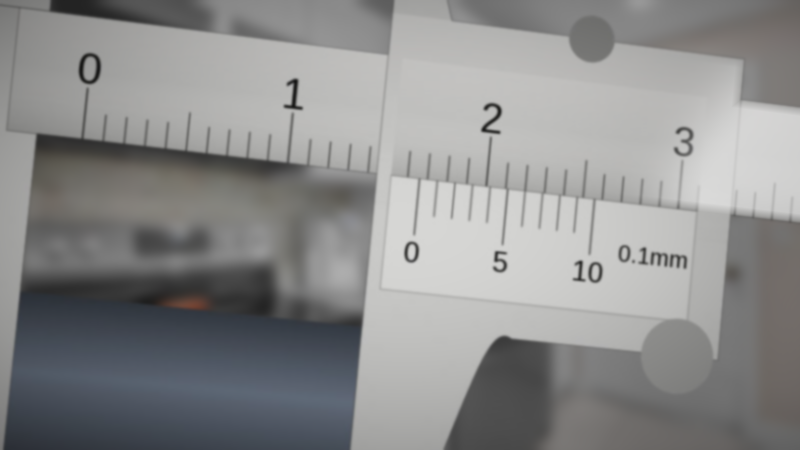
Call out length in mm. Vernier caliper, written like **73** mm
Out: **16.6** mm
